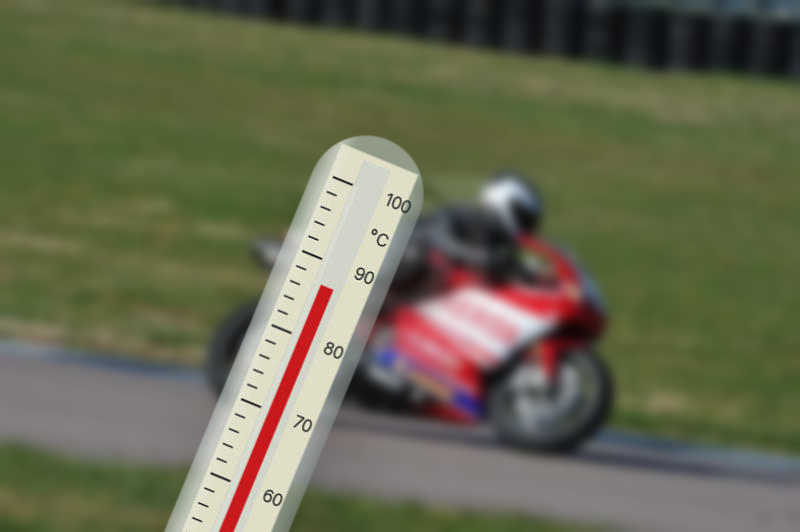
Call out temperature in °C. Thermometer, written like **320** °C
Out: **87** °C
